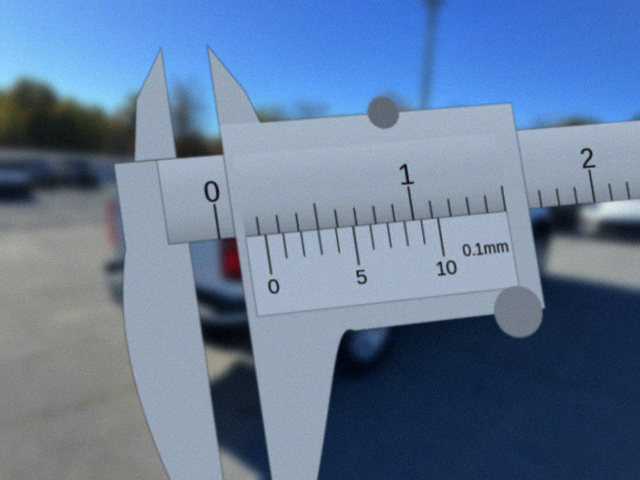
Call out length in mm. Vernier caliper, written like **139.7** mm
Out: **2.3** mm
